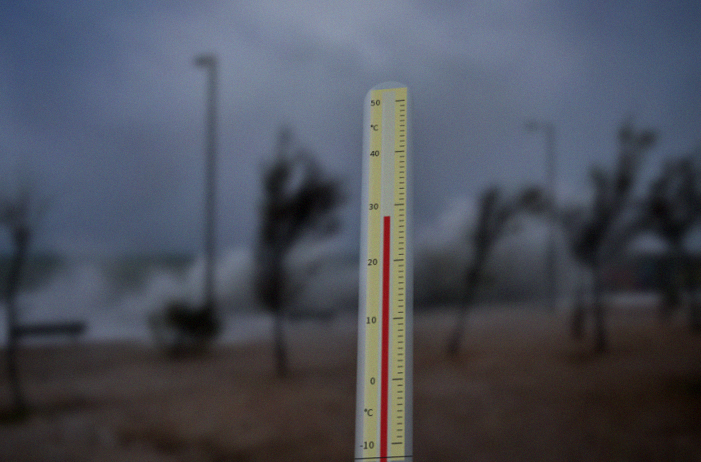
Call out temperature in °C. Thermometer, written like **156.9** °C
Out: **28** °C
